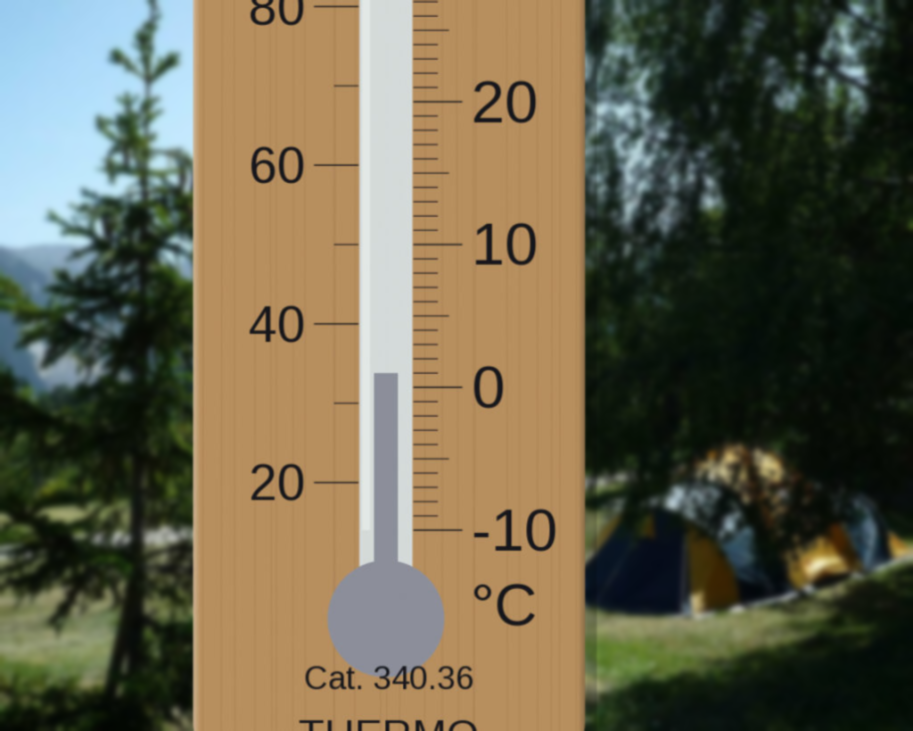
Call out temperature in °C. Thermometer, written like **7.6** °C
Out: **1** °C
